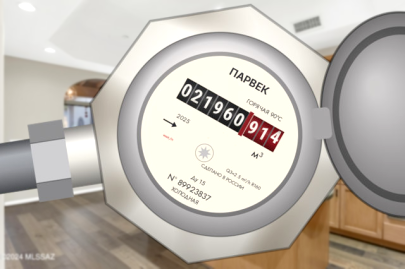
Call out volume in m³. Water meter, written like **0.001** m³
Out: **21960.914** m³
